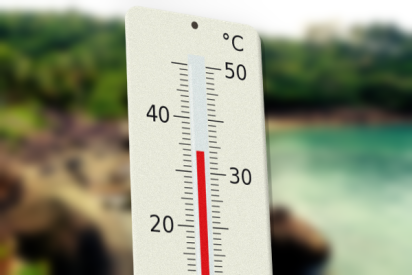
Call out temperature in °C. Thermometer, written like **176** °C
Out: **34** °C
